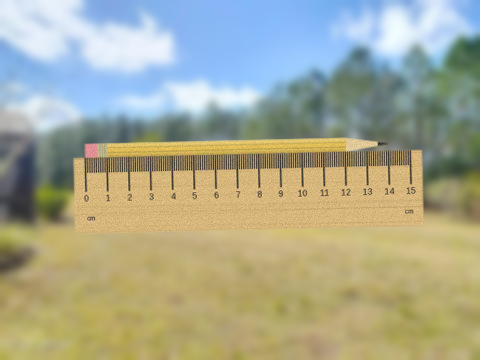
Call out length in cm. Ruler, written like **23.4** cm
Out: **14** cm
